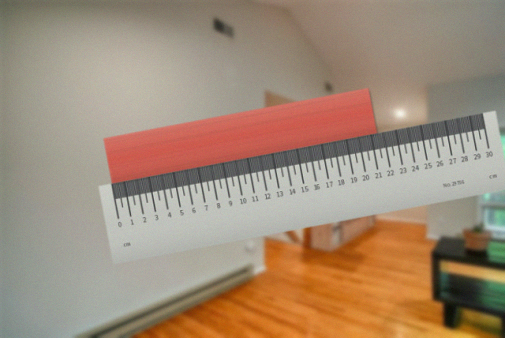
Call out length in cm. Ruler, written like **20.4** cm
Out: **21.5** cm
